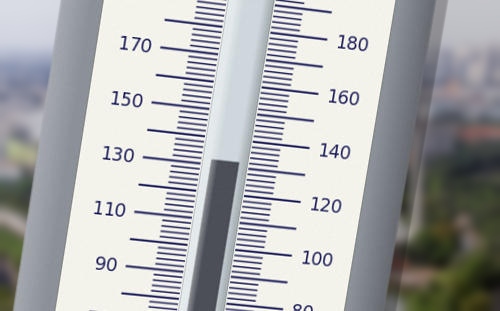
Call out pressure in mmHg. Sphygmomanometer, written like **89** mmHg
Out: **132** mmHg
